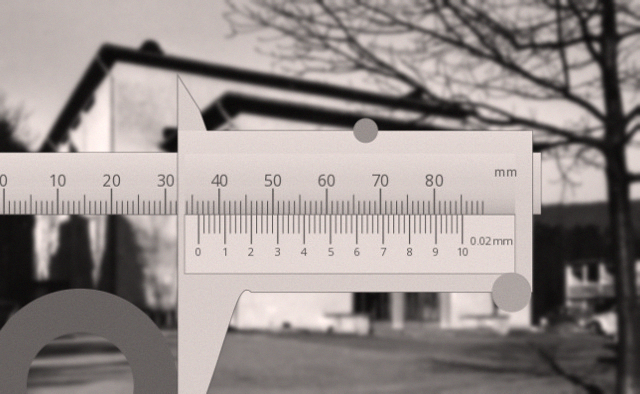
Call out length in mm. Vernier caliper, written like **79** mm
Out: **36.2** mm
